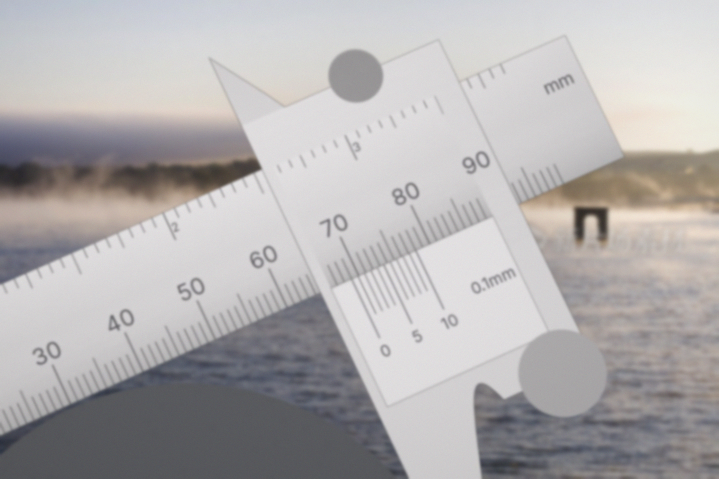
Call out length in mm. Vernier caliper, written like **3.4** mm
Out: **69.0** mm
